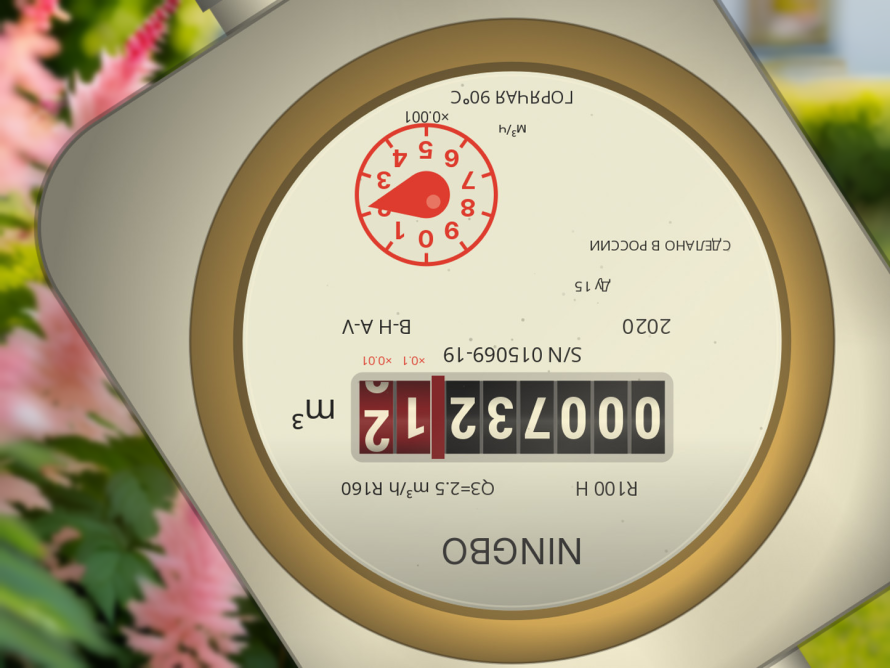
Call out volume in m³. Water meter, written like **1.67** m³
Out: **732.122** m³
